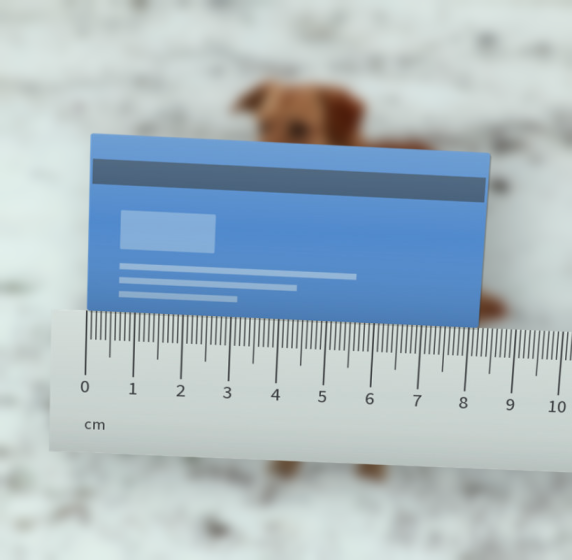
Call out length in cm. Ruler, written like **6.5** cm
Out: **8.2** cm
